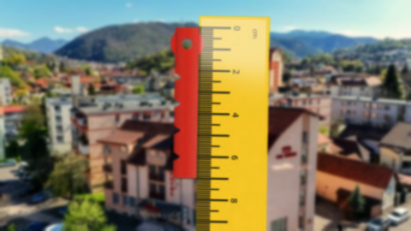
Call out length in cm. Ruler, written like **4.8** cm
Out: **7** cm
